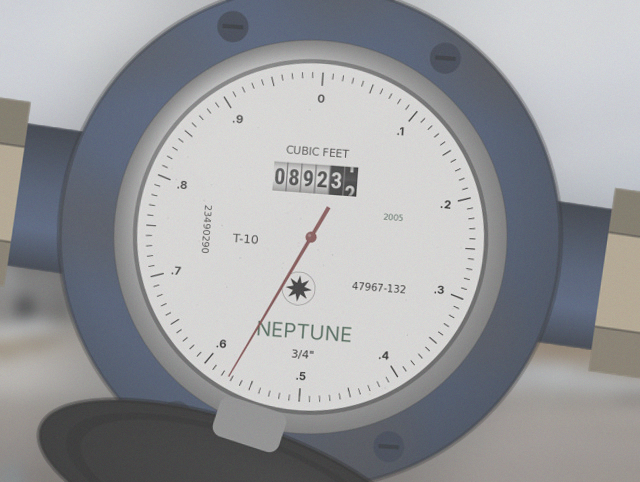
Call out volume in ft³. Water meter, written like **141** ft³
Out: **89231.57** ft³
